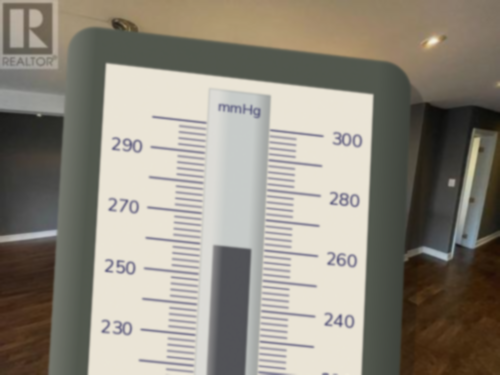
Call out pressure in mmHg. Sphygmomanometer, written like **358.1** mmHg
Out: **260** mmHg
